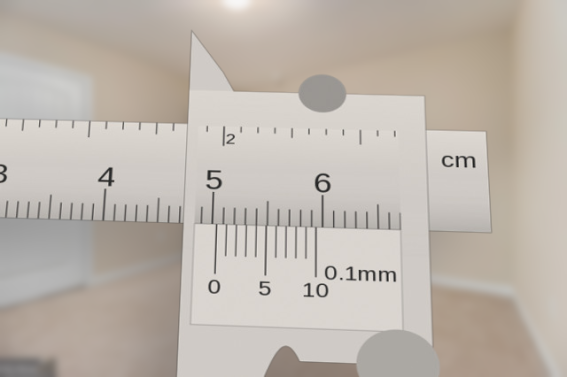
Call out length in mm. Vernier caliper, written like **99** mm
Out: **50.4** mm
